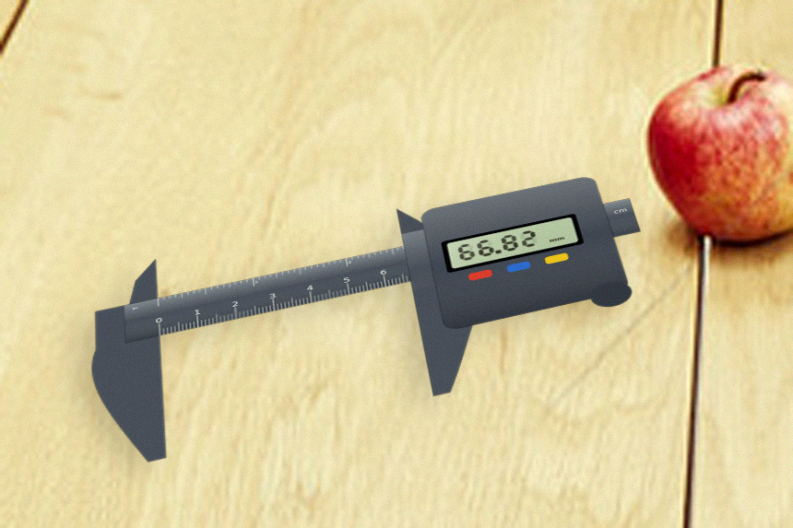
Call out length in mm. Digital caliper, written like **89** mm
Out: **66.82** mm
